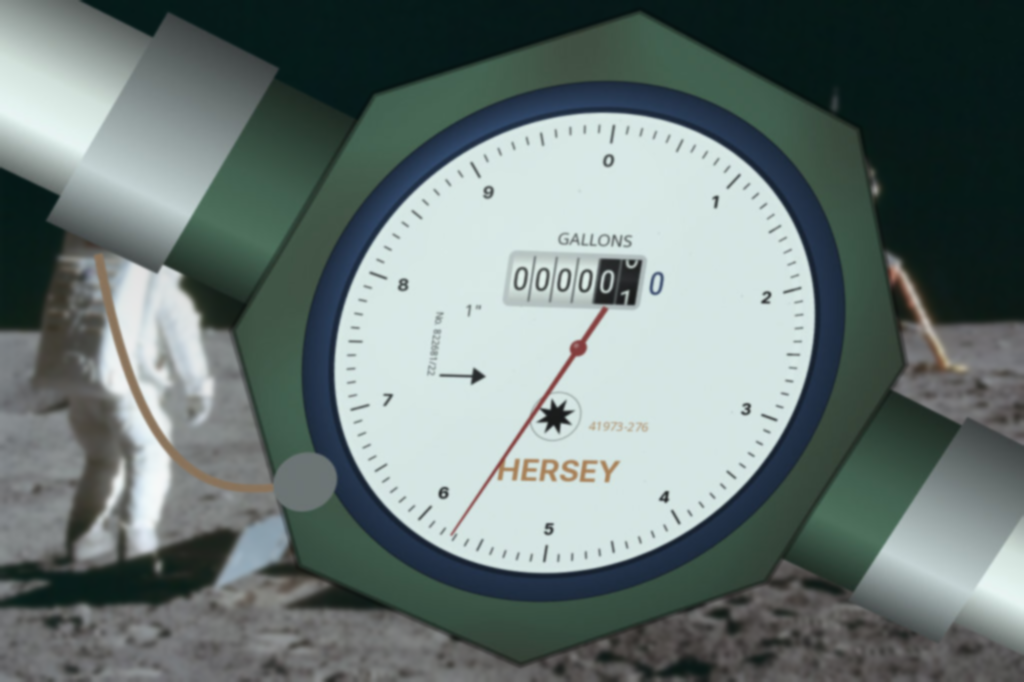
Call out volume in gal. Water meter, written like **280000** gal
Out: **5.7** gal
